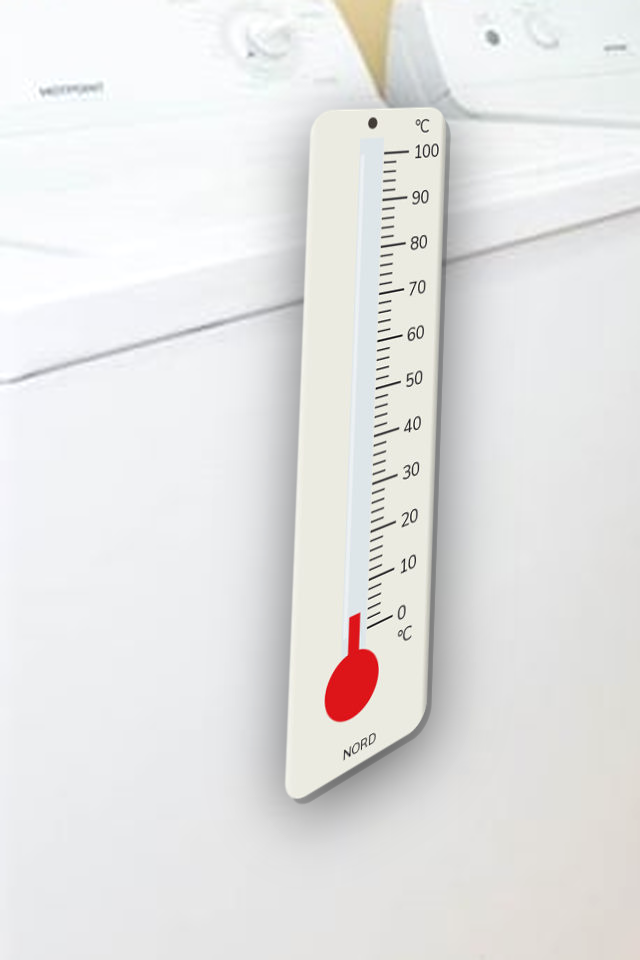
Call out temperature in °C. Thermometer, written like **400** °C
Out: **4** °C
